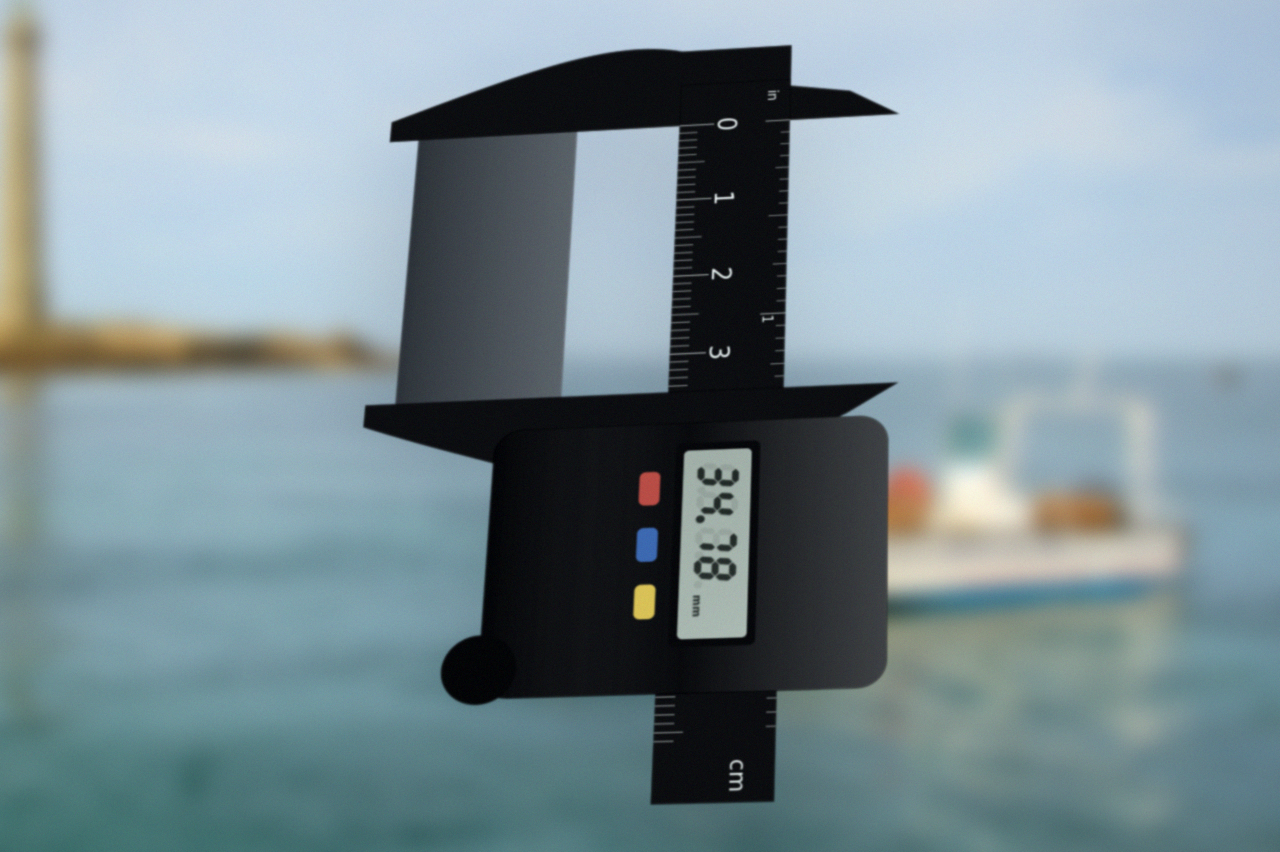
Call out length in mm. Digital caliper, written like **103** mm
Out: **34.78** mm
